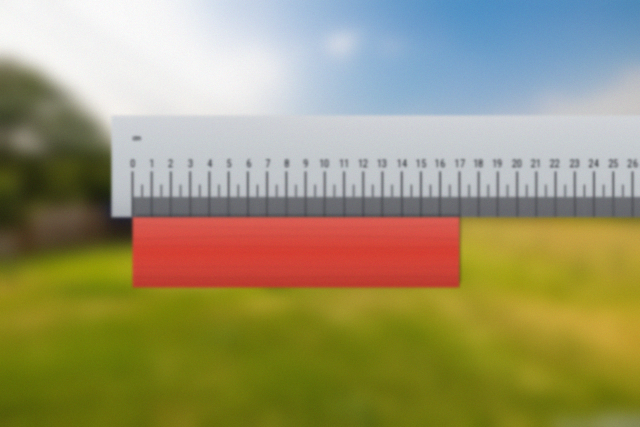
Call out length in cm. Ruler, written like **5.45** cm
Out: **17** cm
